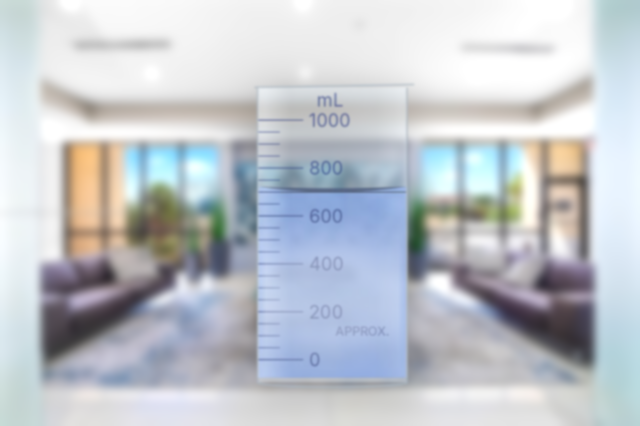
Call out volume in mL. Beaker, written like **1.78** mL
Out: **700** mL
